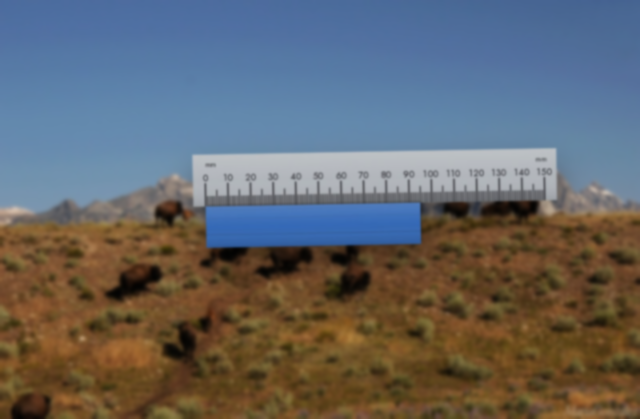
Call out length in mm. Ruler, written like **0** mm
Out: **95** mm
